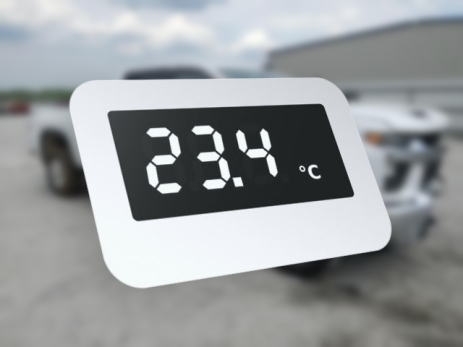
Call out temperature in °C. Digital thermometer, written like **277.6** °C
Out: **23.4** °C
